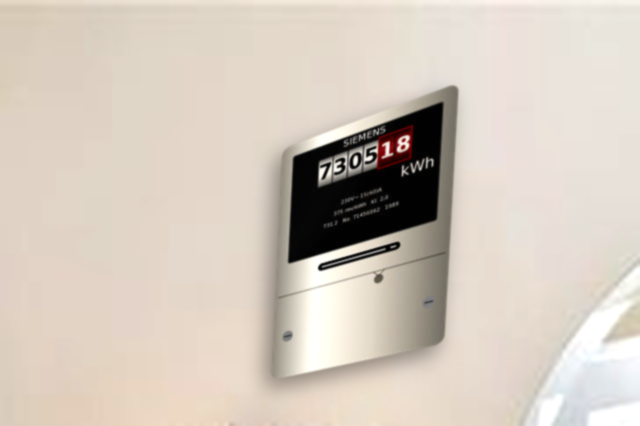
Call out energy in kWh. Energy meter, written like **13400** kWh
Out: **7305.18** kWh
